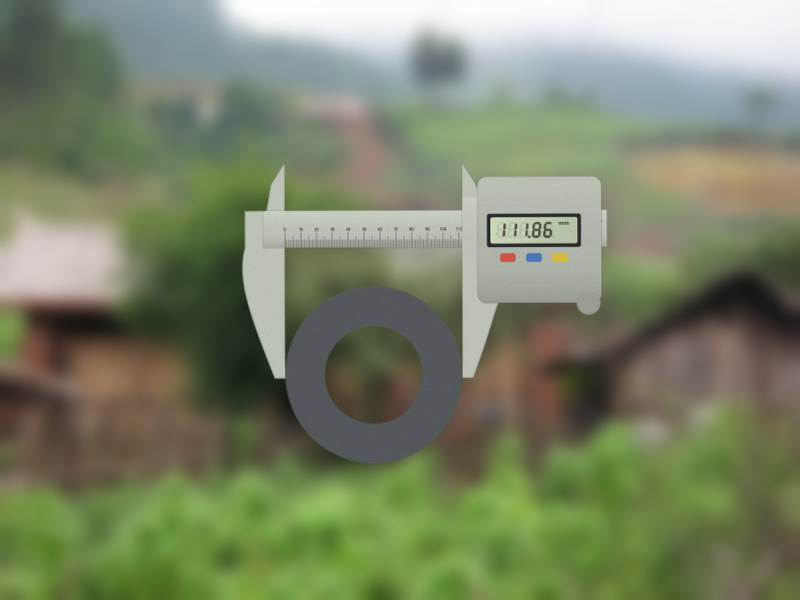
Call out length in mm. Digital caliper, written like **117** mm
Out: **111.86** mm
